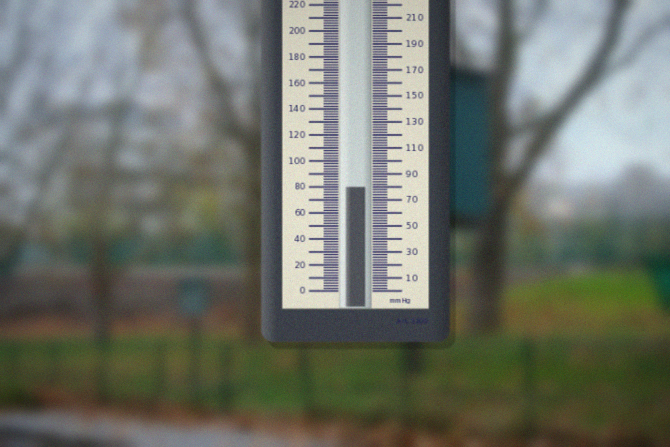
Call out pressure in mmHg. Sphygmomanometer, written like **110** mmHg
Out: **80** mmHg
